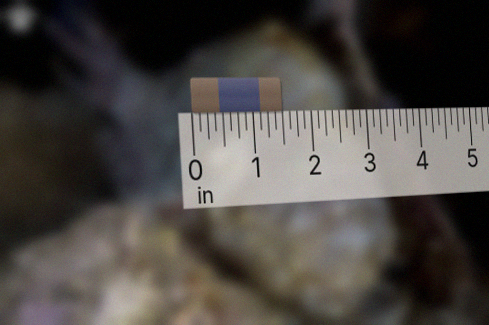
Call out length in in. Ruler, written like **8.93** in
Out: **1.5** in
